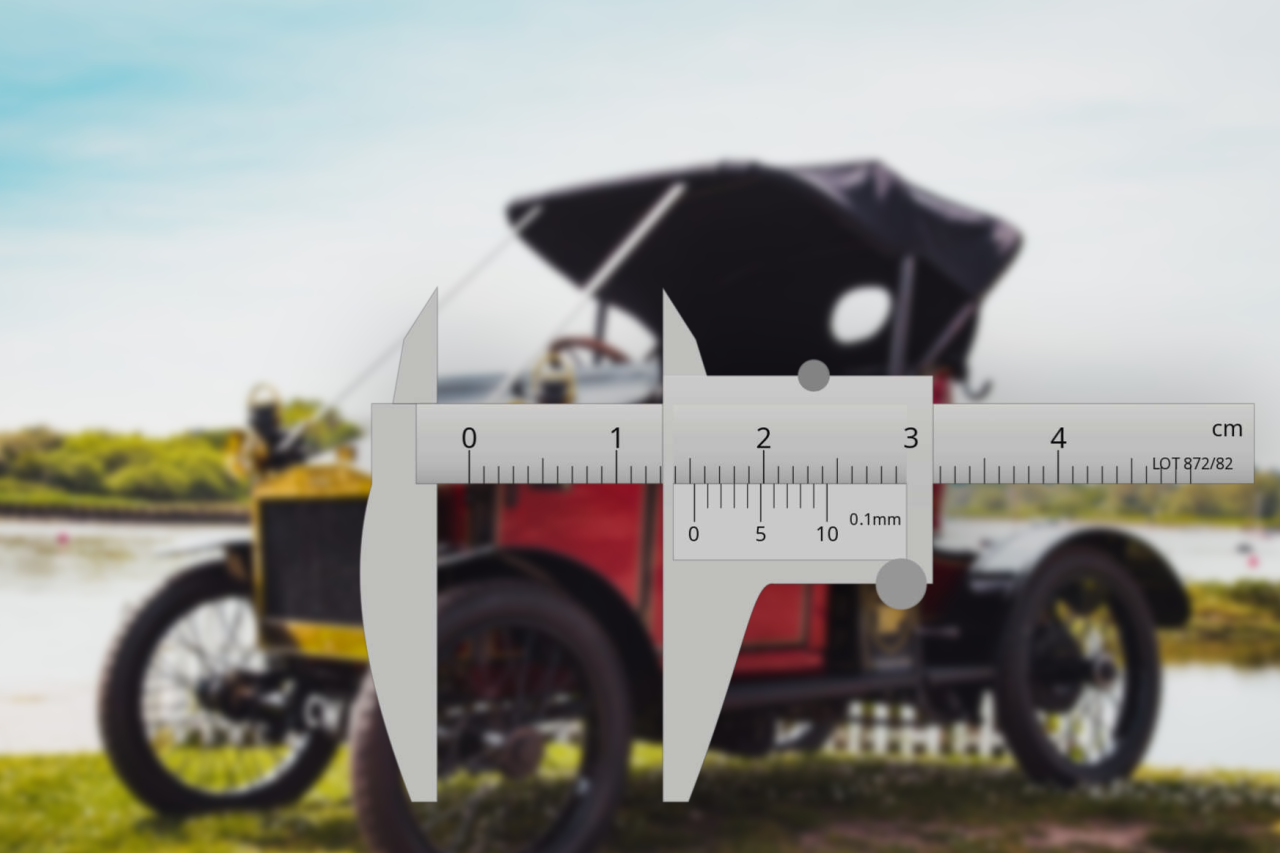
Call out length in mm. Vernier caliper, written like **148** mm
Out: **15.3** mm
